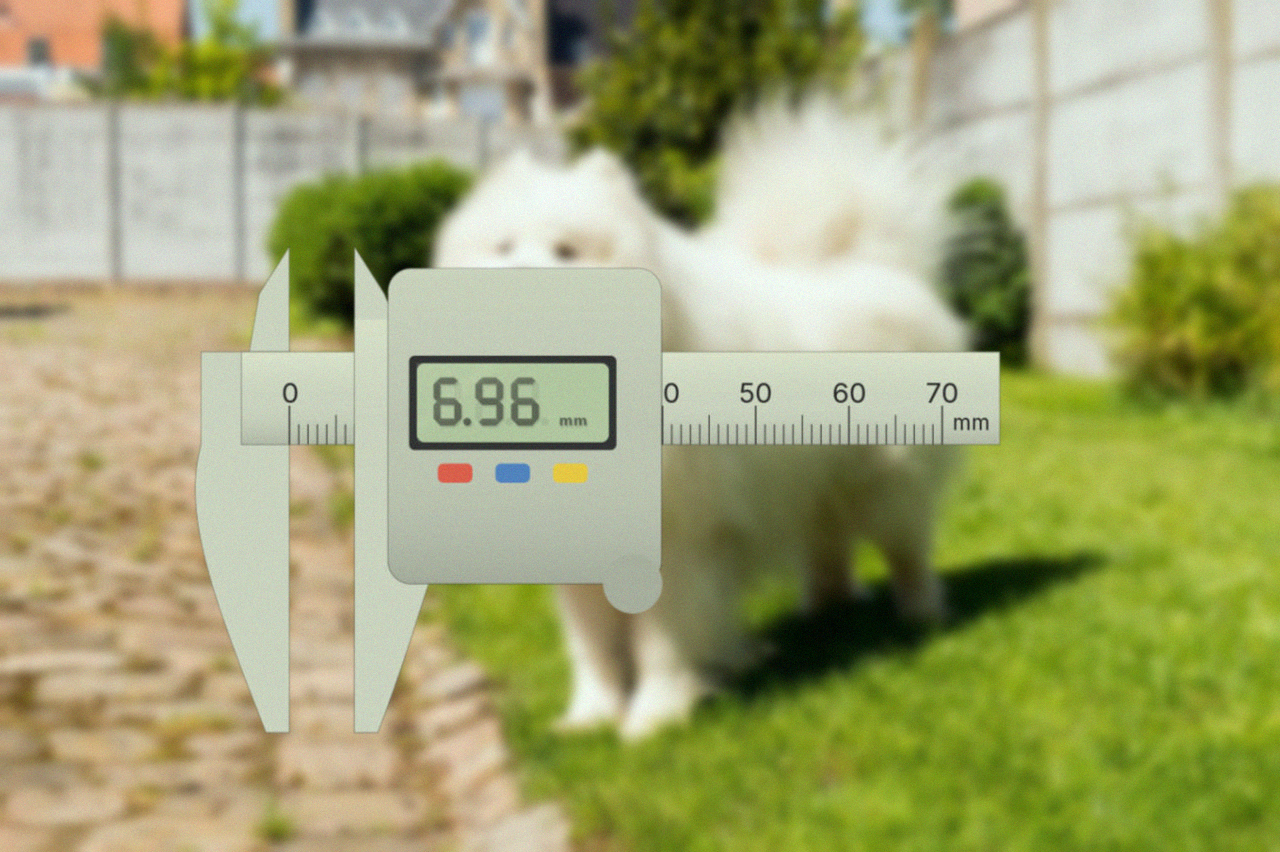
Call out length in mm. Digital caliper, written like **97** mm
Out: **6.96** mm
